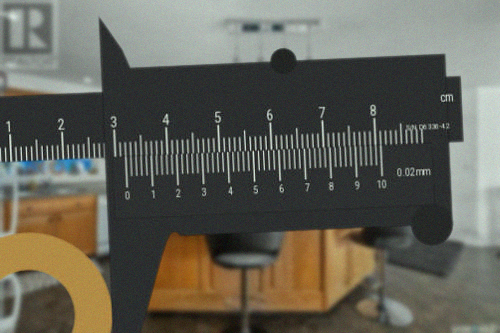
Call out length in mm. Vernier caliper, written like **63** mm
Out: **32.0** mm
